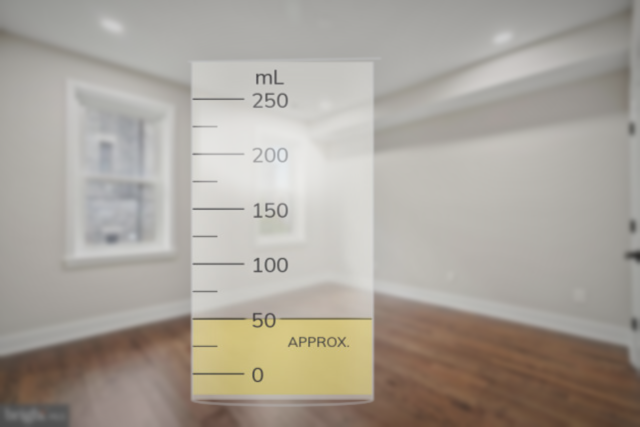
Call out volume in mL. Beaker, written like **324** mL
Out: **50** mL
